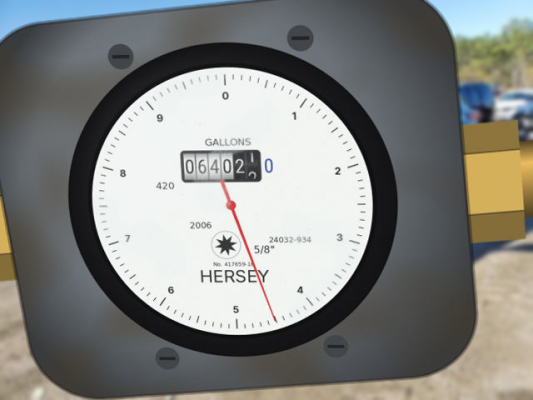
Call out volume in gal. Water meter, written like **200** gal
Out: **640214.5** gal
